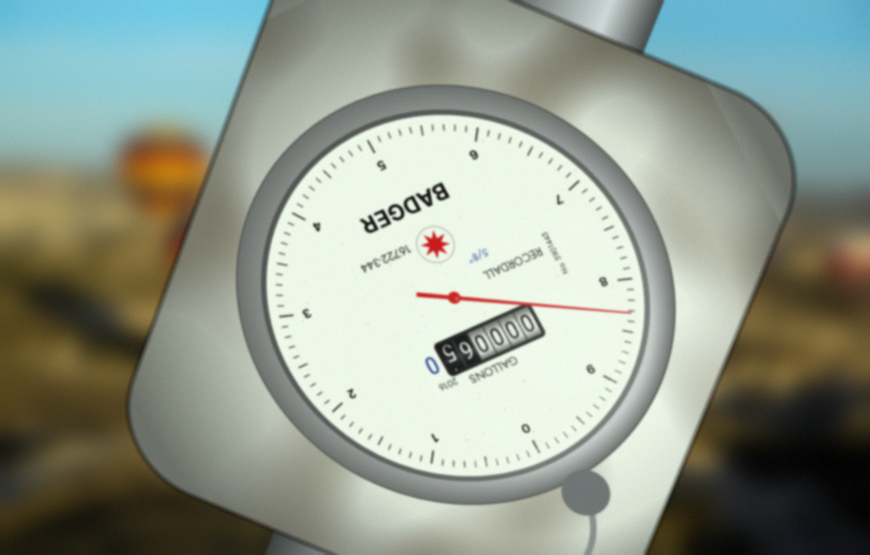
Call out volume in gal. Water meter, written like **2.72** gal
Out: **648.3** gal
